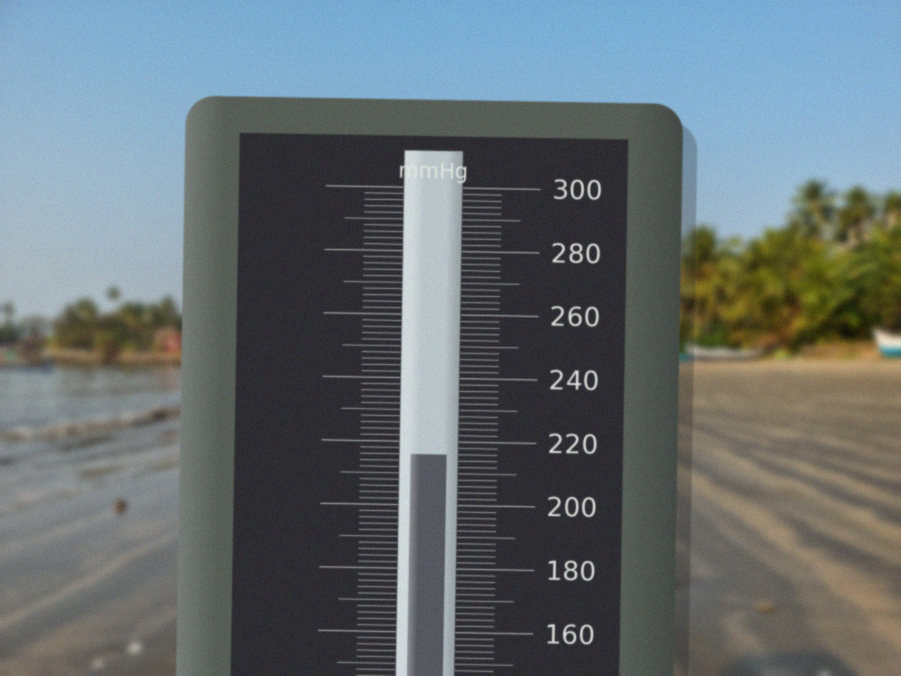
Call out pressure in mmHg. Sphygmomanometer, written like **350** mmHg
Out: **216** mmHg
